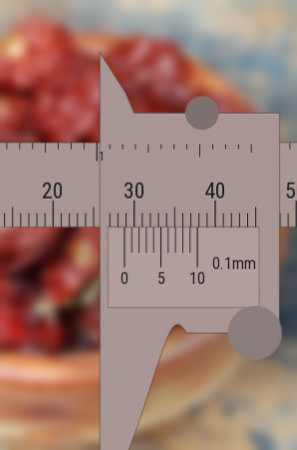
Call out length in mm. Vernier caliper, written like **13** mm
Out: **28.8** mm
